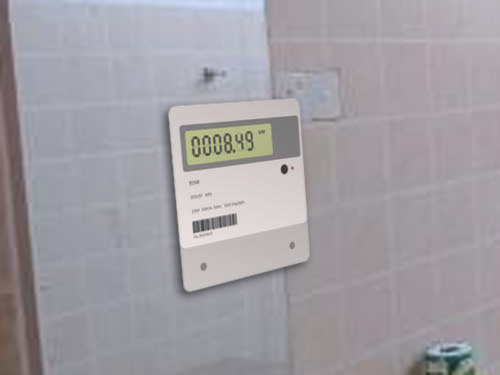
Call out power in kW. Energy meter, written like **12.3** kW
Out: **8.49** kW
